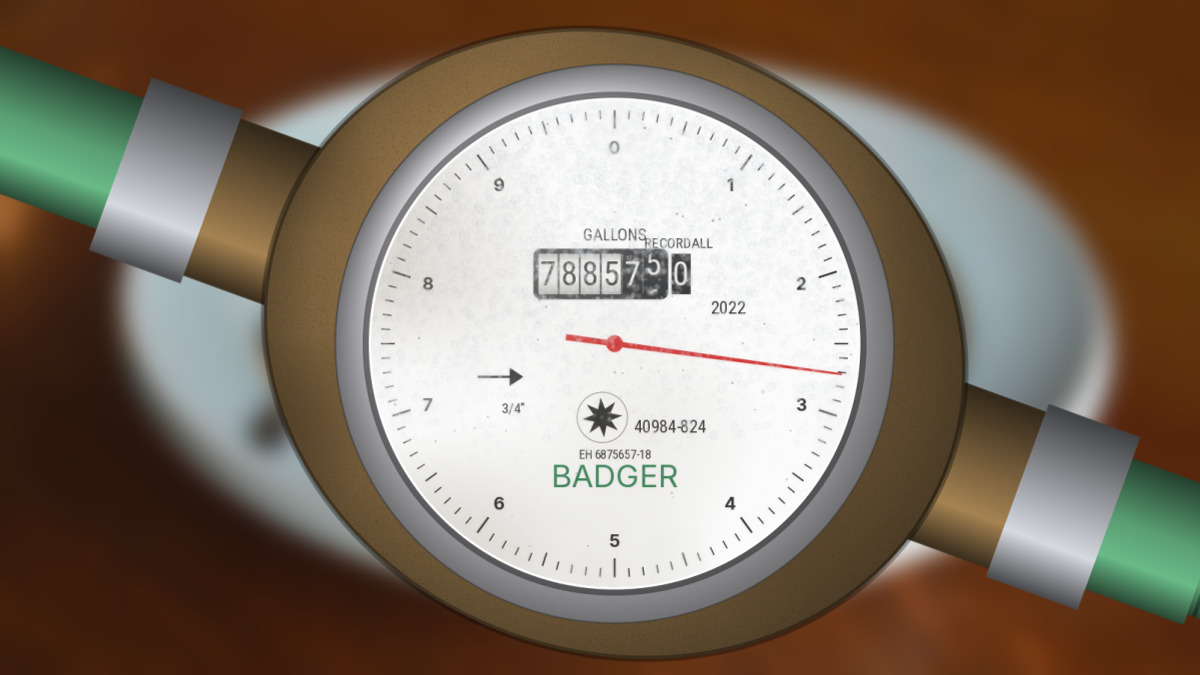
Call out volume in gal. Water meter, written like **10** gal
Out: **7885752.7** gal
